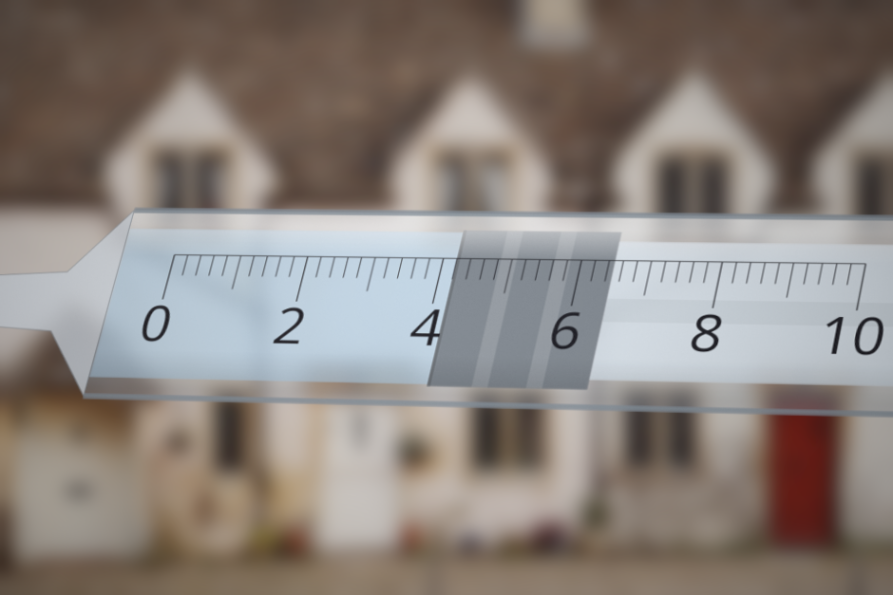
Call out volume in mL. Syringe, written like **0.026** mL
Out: **4.2** mL
